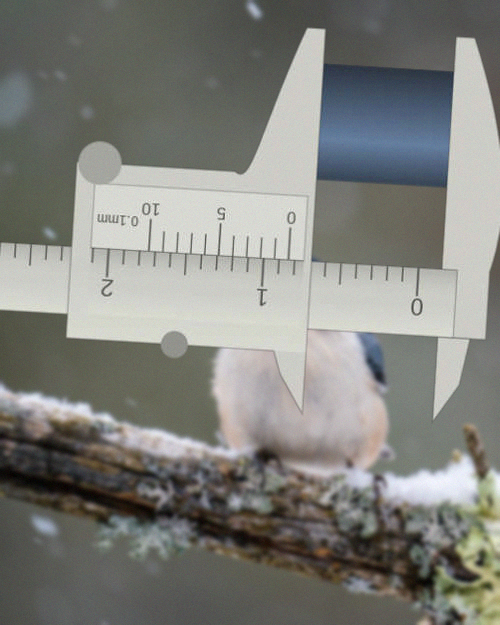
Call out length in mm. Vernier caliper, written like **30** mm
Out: **8.4** mm
